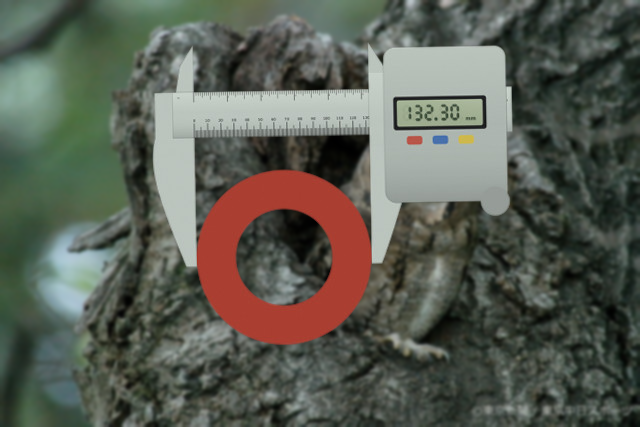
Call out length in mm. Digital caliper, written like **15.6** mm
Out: **132.30** mm
